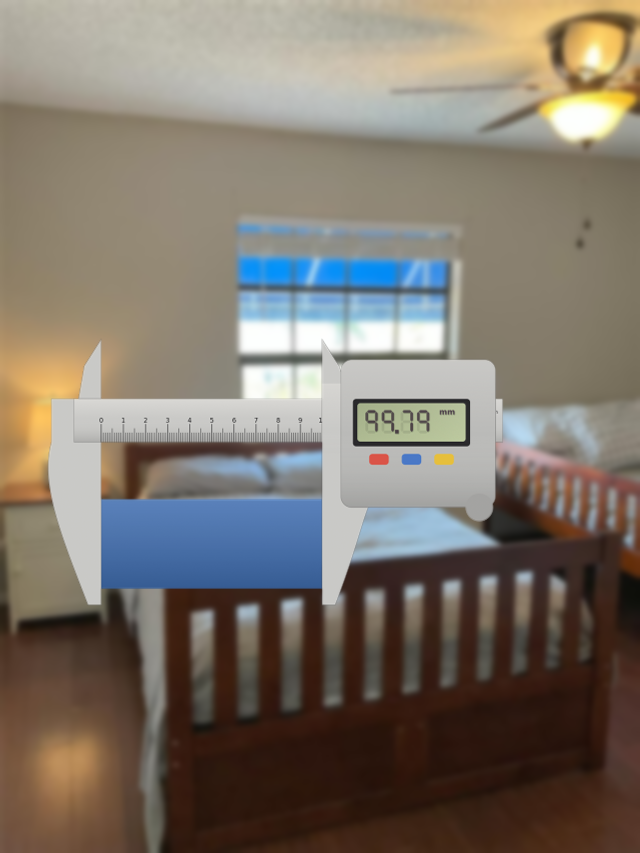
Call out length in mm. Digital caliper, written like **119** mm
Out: **99.79** mm
